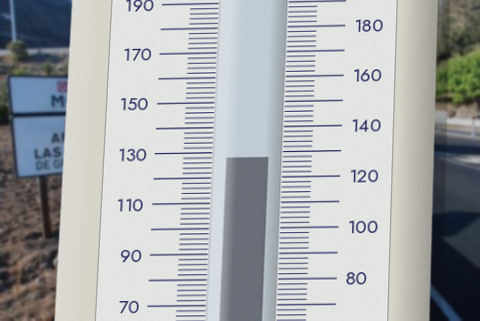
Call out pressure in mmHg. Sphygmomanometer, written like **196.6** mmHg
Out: **128** mmHg
